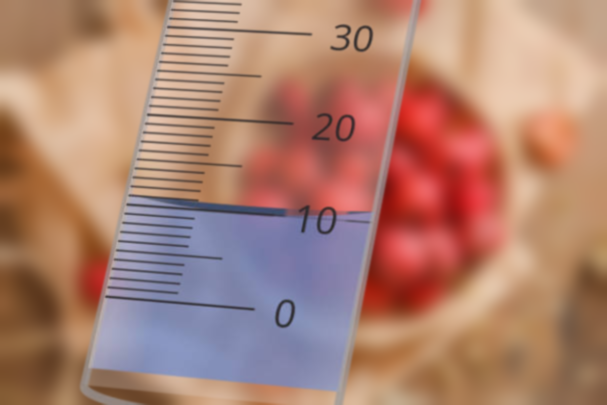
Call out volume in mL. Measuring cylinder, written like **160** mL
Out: **10** mL
